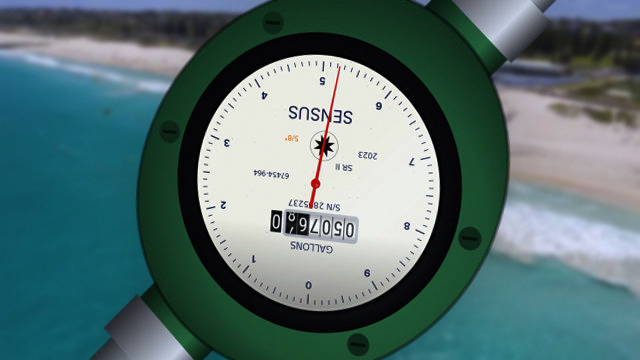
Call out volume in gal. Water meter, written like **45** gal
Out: **507675.2** gal
